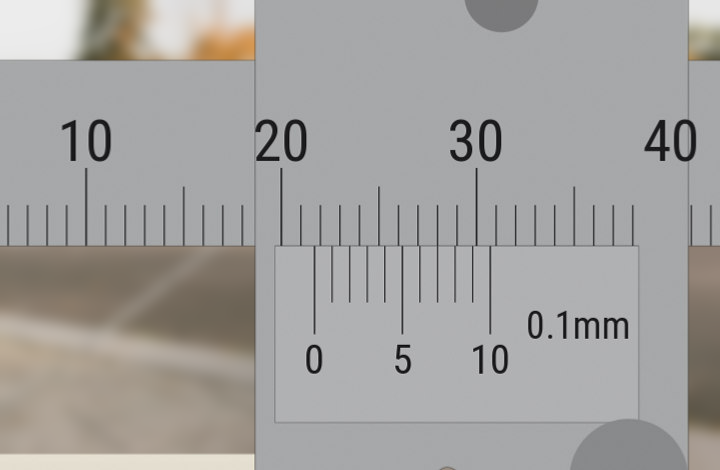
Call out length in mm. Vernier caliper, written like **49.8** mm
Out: **21.7** mm
